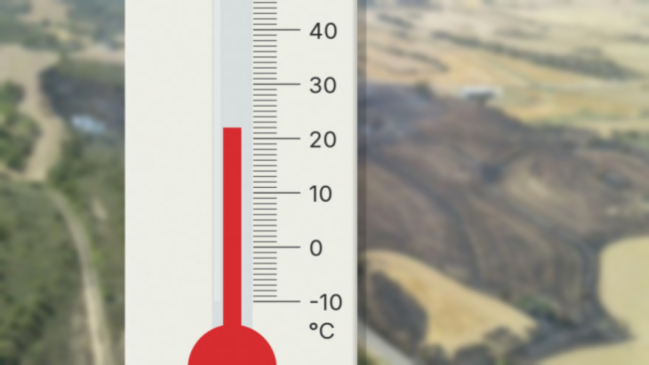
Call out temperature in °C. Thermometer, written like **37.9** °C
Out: **22** °C
